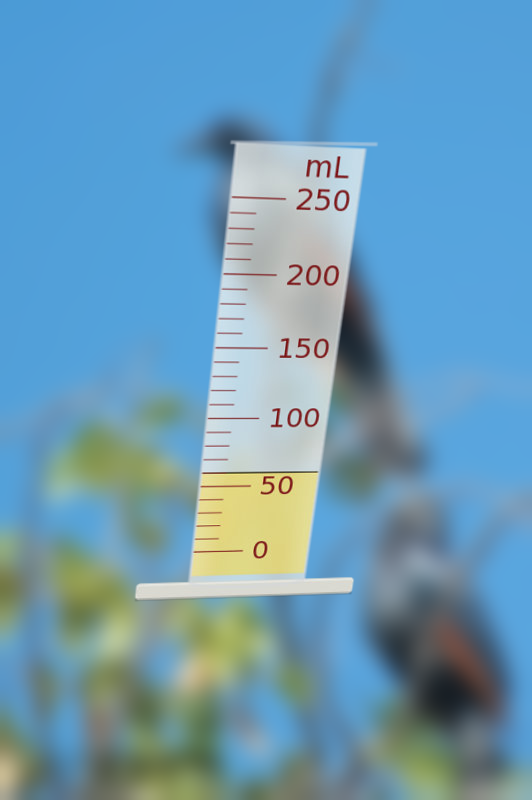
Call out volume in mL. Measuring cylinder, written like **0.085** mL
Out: **60** mL
